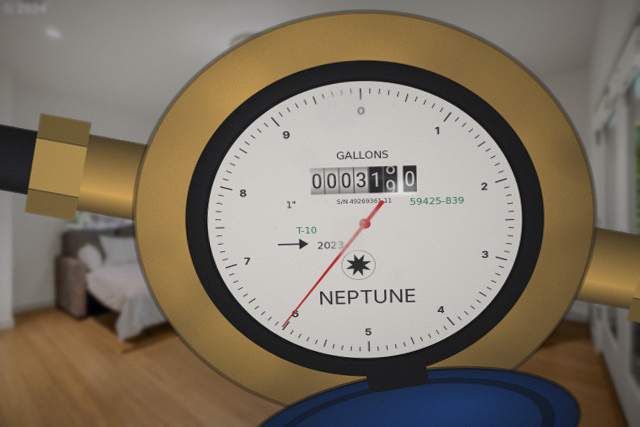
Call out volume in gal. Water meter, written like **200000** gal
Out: **3186.0** gal
